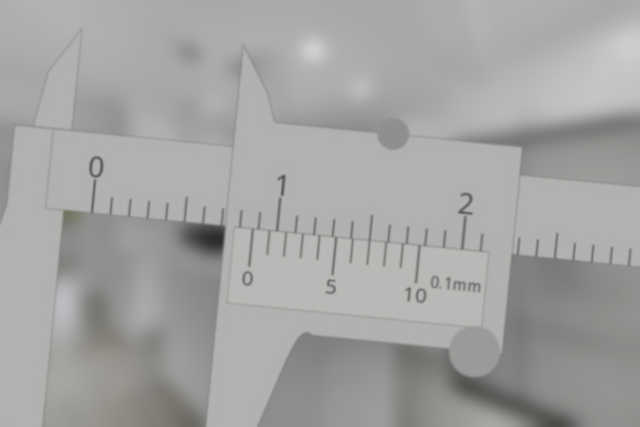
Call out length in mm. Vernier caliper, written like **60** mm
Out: **8.7** mm
